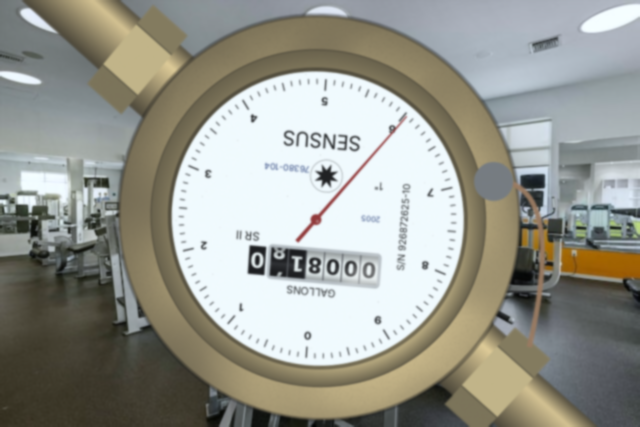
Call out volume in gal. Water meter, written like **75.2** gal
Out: **8176.0** gal
